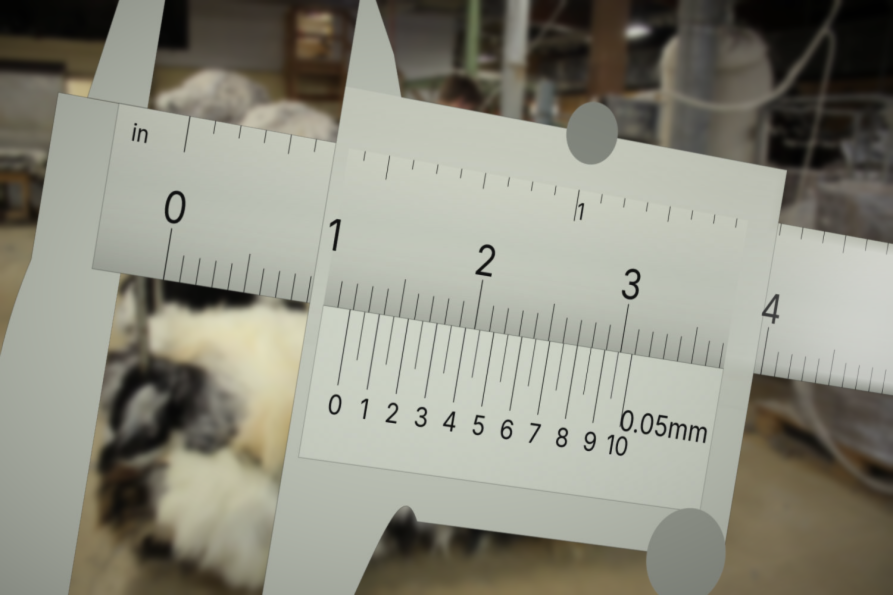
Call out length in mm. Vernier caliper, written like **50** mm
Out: **11.8** mm
